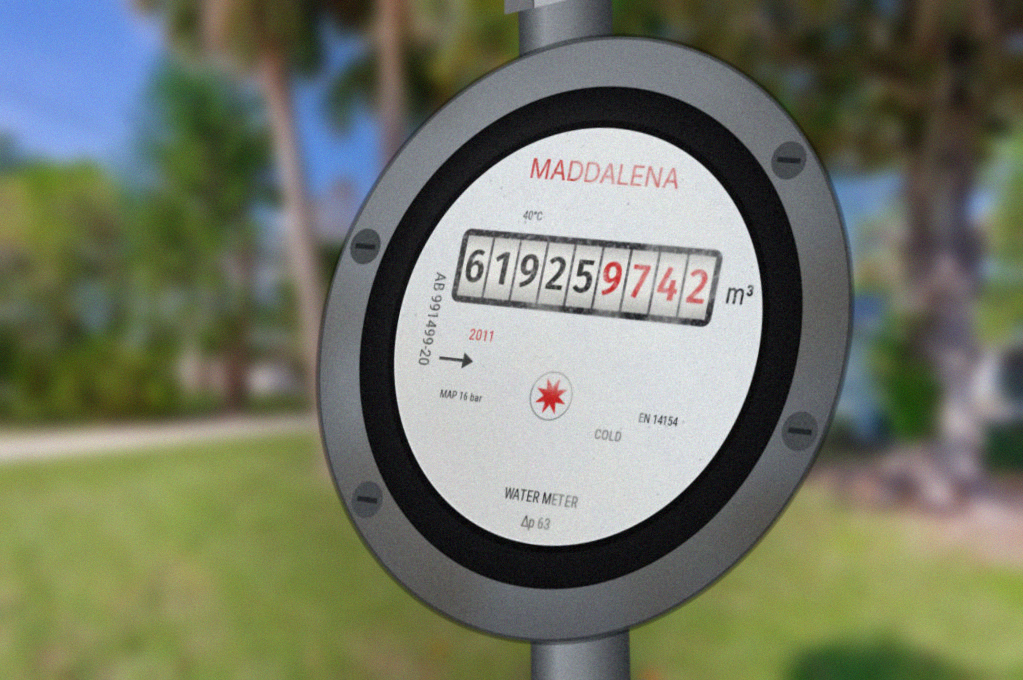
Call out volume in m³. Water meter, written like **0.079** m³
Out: **61925.9742** m³
